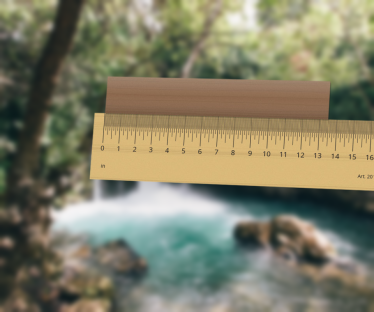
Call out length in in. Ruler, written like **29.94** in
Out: **13.5** in
